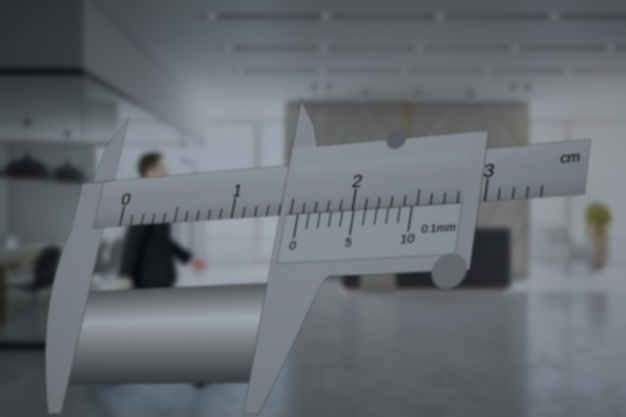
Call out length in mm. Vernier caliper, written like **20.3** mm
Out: **15.6** mm
